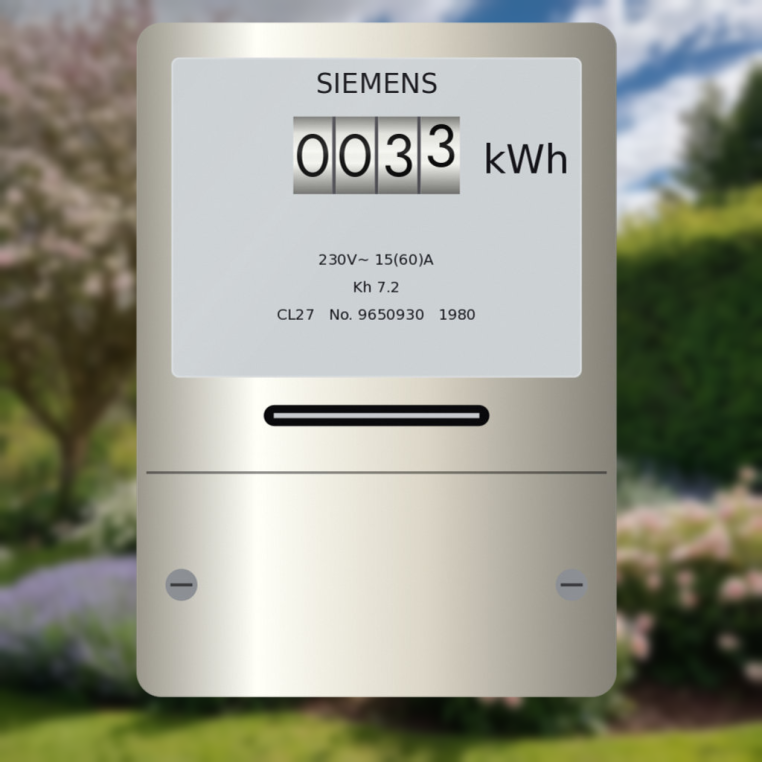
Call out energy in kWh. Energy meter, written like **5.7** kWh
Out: **33** kWh
